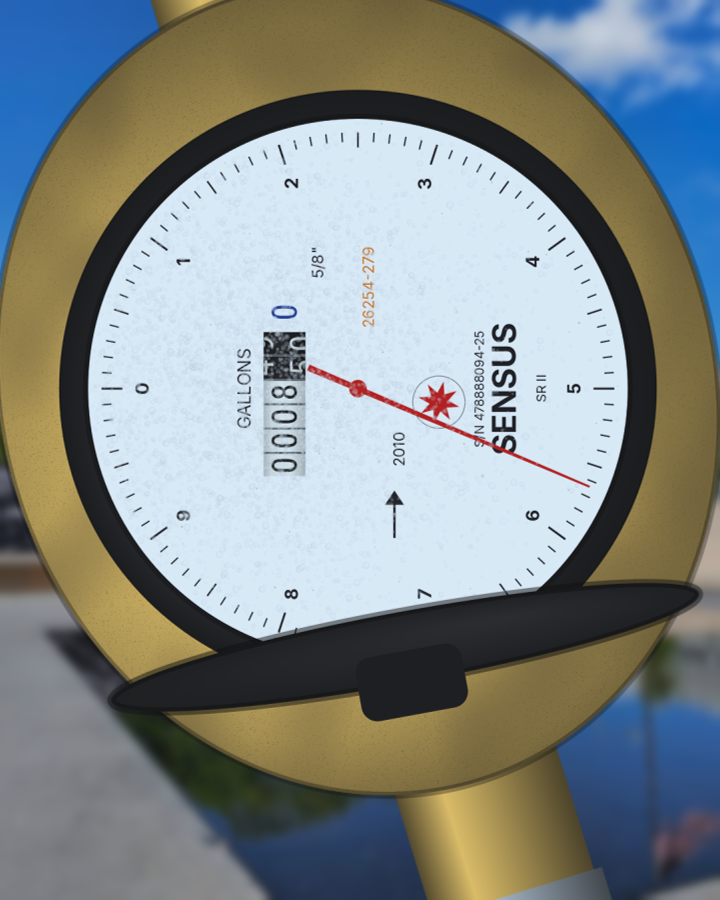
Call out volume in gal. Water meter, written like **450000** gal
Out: **8495.6** gal
